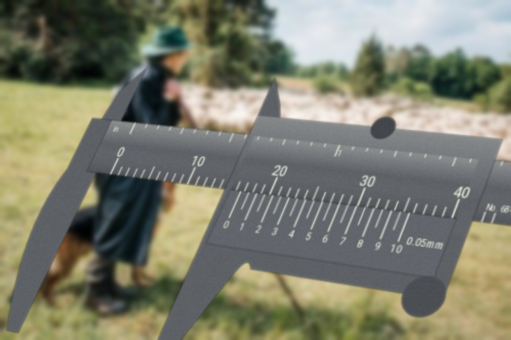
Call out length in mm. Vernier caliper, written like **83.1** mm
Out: **16.6** mm
